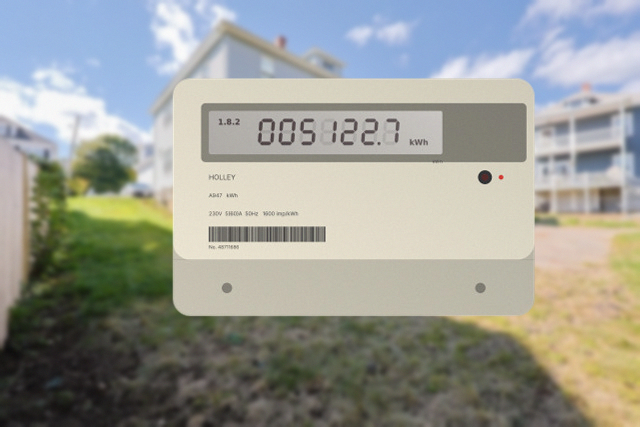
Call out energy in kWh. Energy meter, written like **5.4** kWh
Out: **5122.7** kWh
